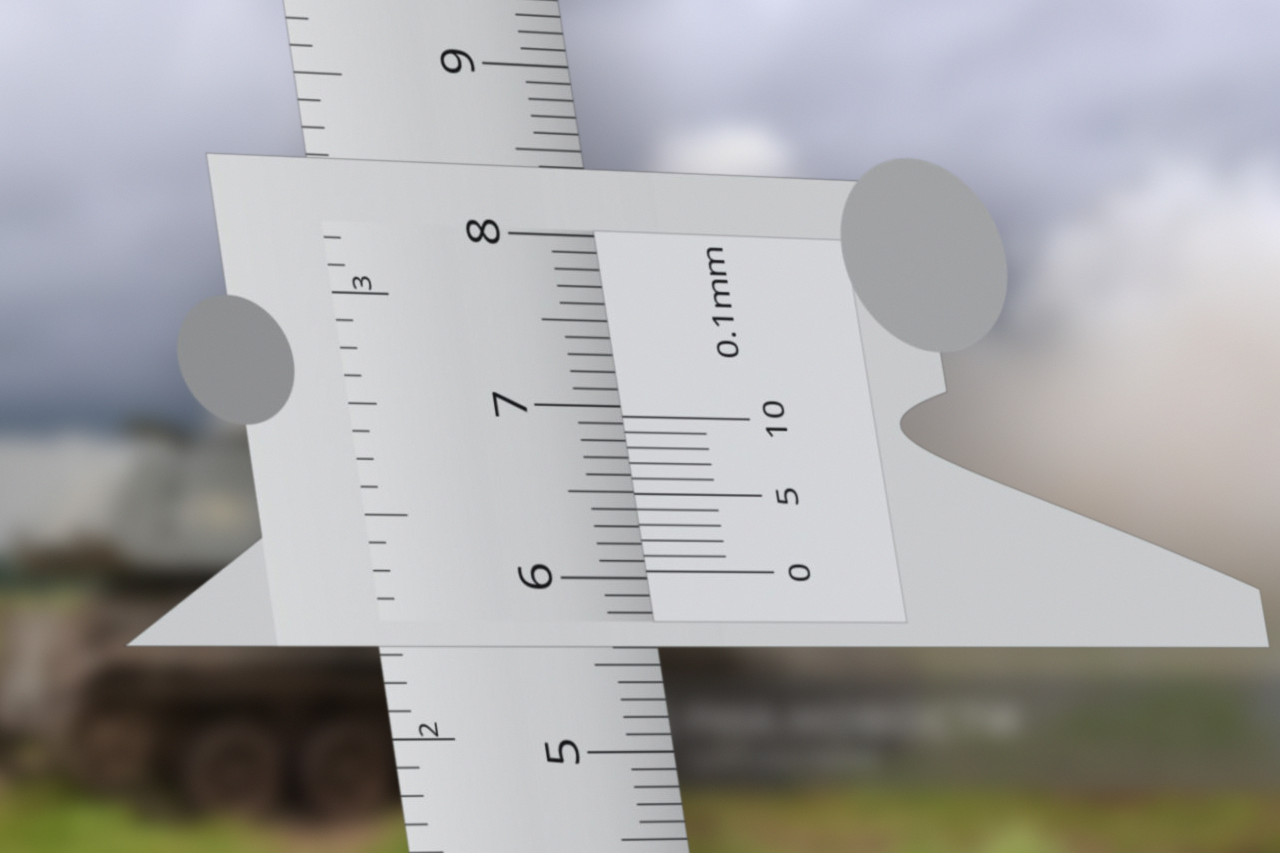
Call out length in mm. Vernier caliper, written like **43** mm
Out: **60.4** mm
